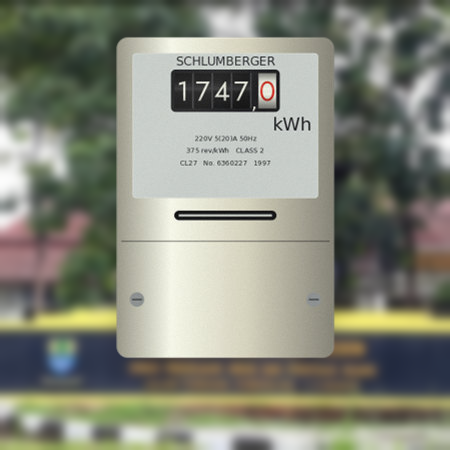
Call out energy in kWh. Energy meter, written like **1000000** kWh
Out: **1747.0** kWh
